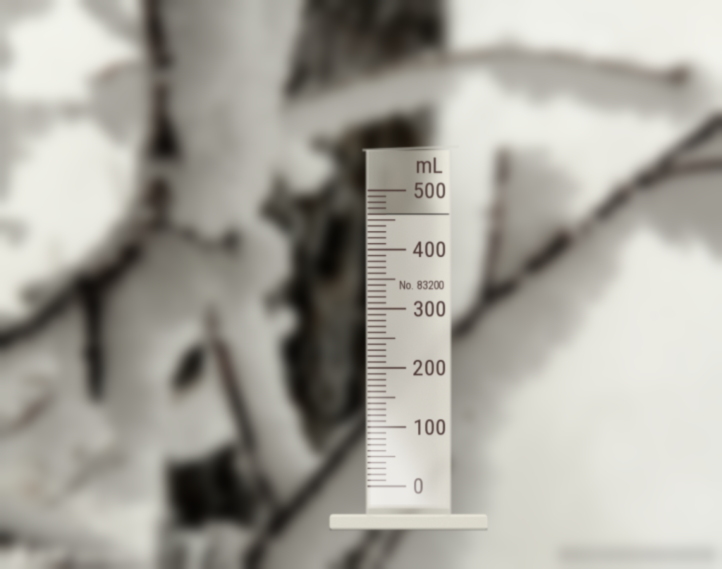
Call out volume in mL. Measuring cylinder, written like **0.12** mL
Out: **460** mL
